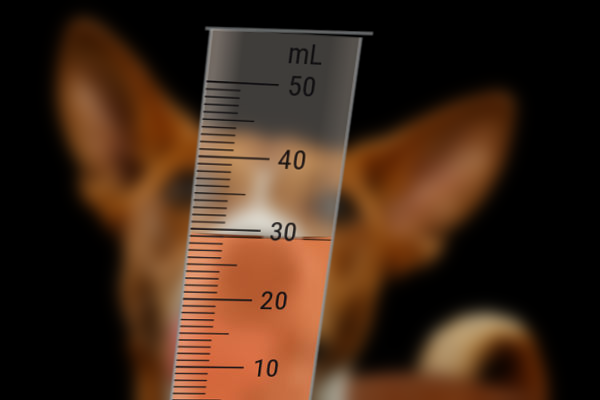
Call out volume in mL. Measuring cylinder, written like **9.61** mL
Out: **29** mL
